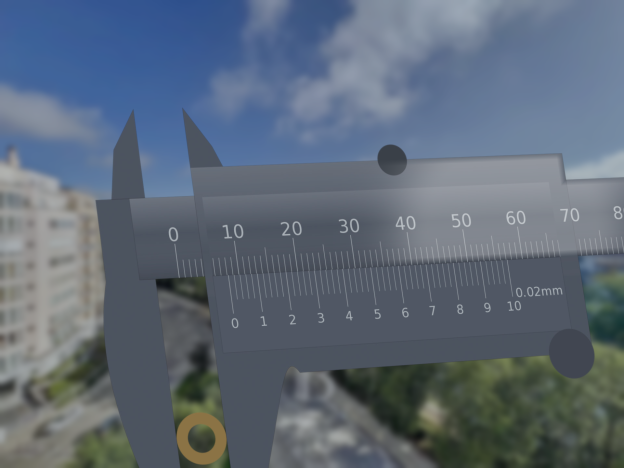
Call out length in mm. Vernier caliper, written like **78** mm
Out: **8.2** mm
